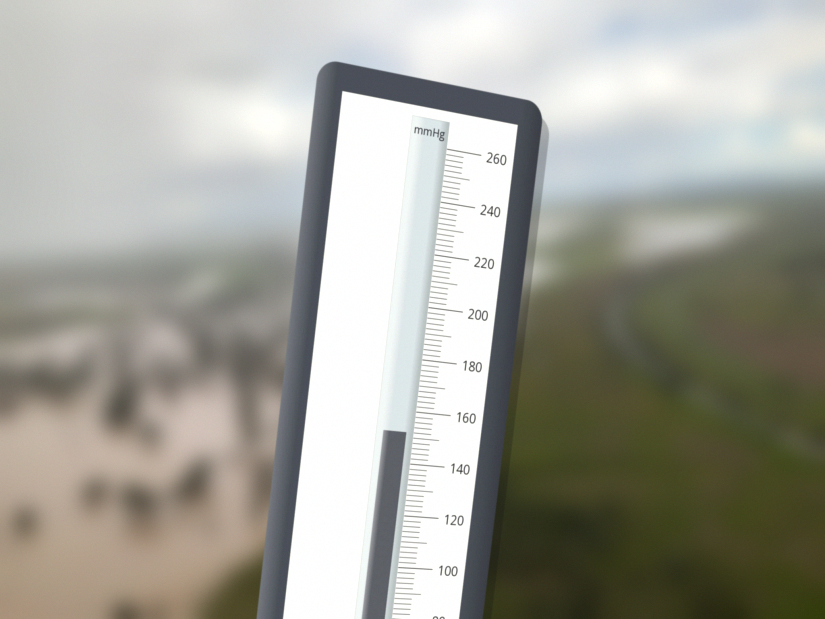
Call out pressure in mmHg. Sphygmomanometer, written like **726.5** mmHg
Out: **152** mmHg
